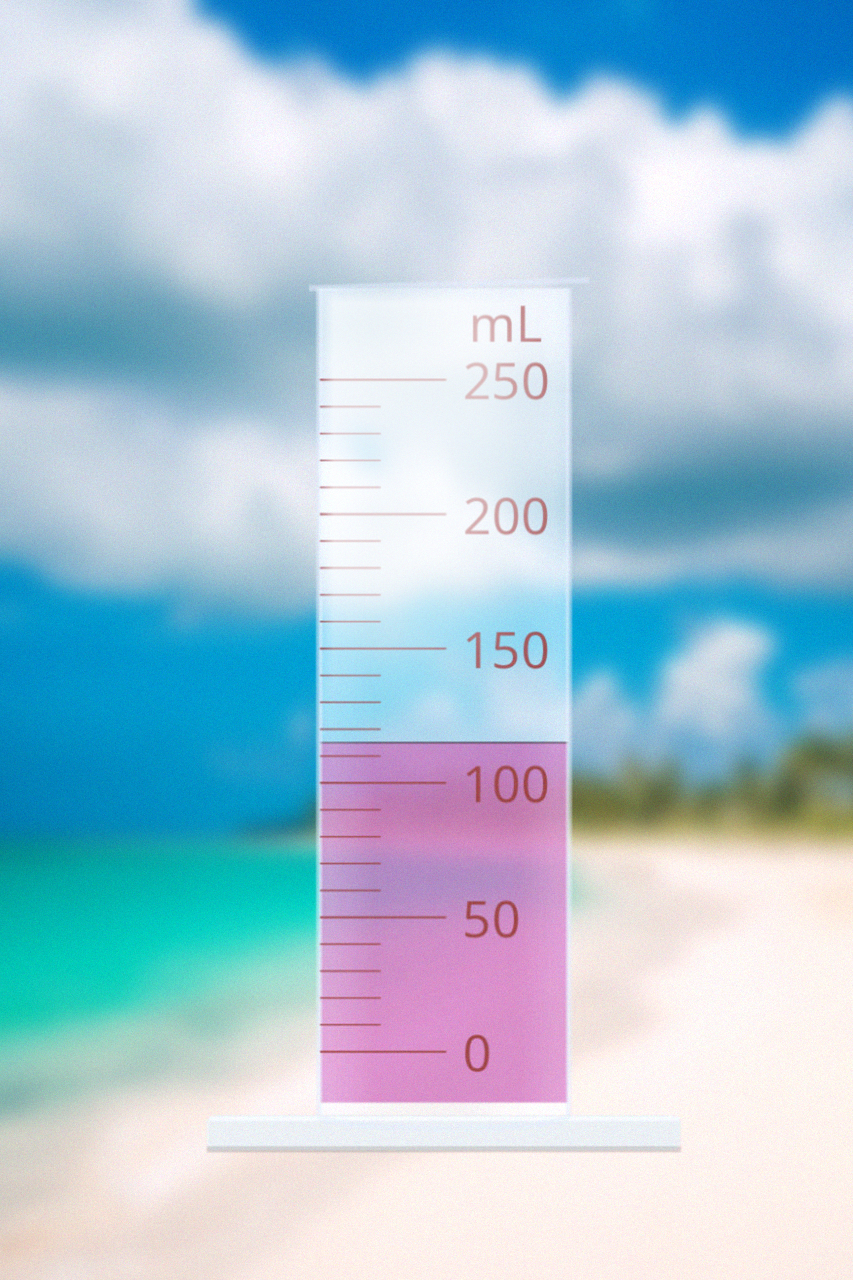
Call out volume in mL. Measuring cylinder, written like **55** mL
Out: **115** mL
